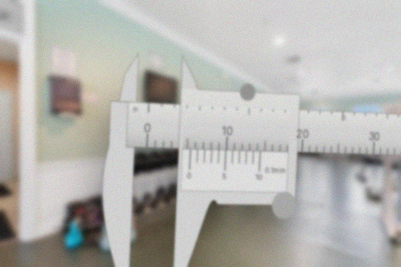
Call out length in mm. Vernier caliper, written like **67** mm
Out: **5.4** mm
